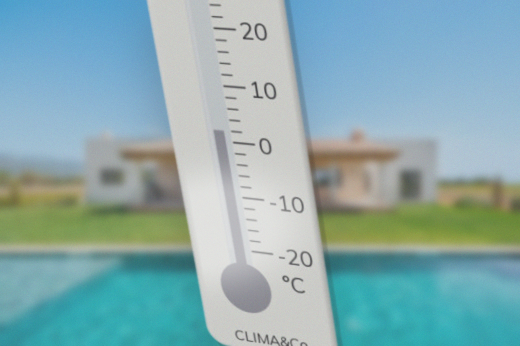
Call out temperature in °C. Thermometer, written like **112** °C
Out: **2** °C
